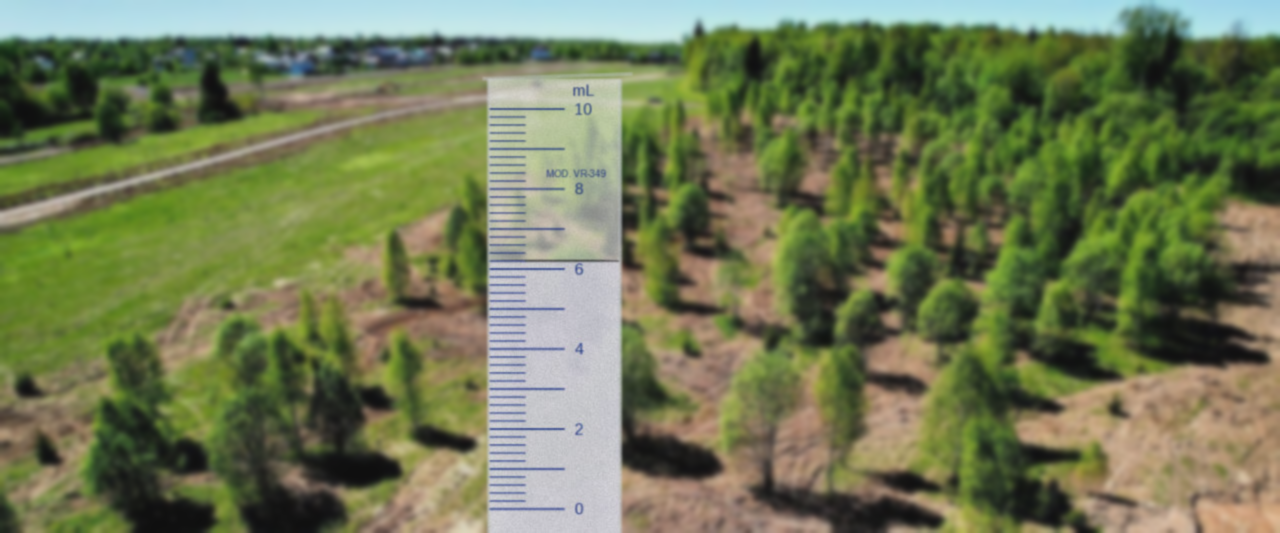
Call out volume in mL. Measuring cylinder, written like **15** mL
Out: **6.2** mL
